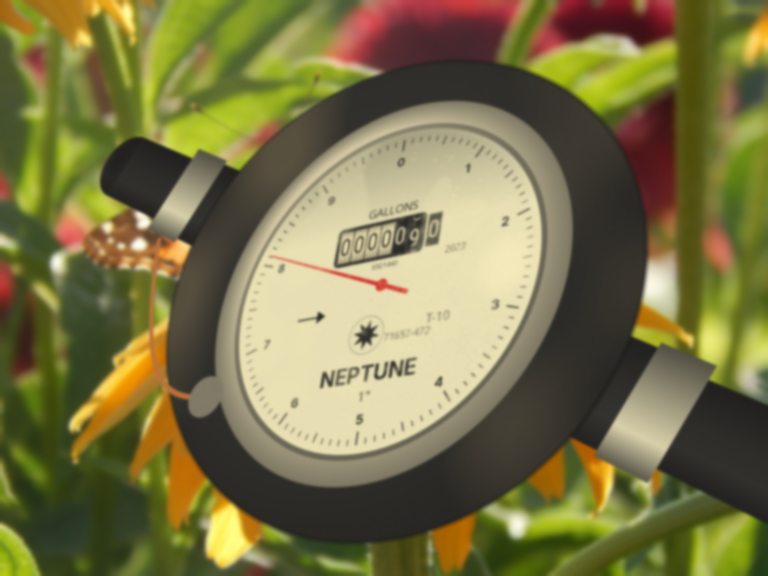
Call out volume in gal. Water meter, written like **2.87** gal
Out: **88.1** gal
